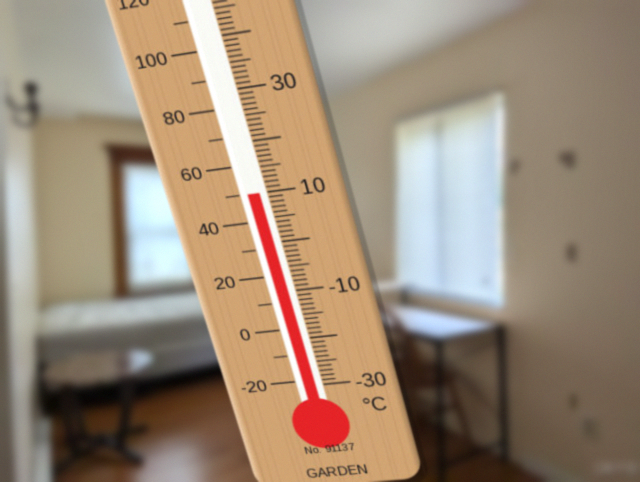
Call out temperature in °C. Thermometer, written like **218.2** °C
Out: **10** °C
